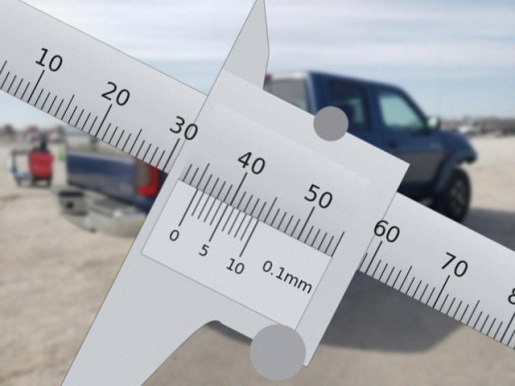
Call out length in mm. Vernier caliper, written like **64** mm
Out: **35.2** mm
